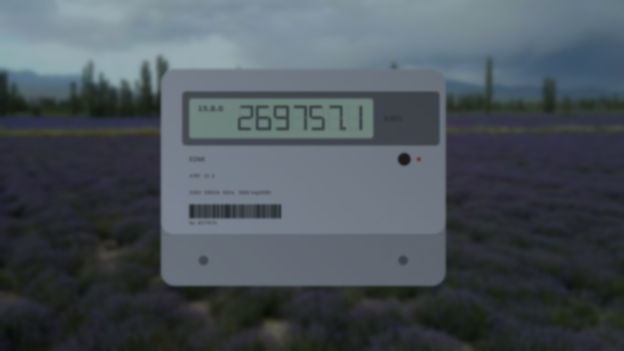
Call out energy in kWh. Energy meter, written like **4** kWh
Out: **269757.1** kWh
